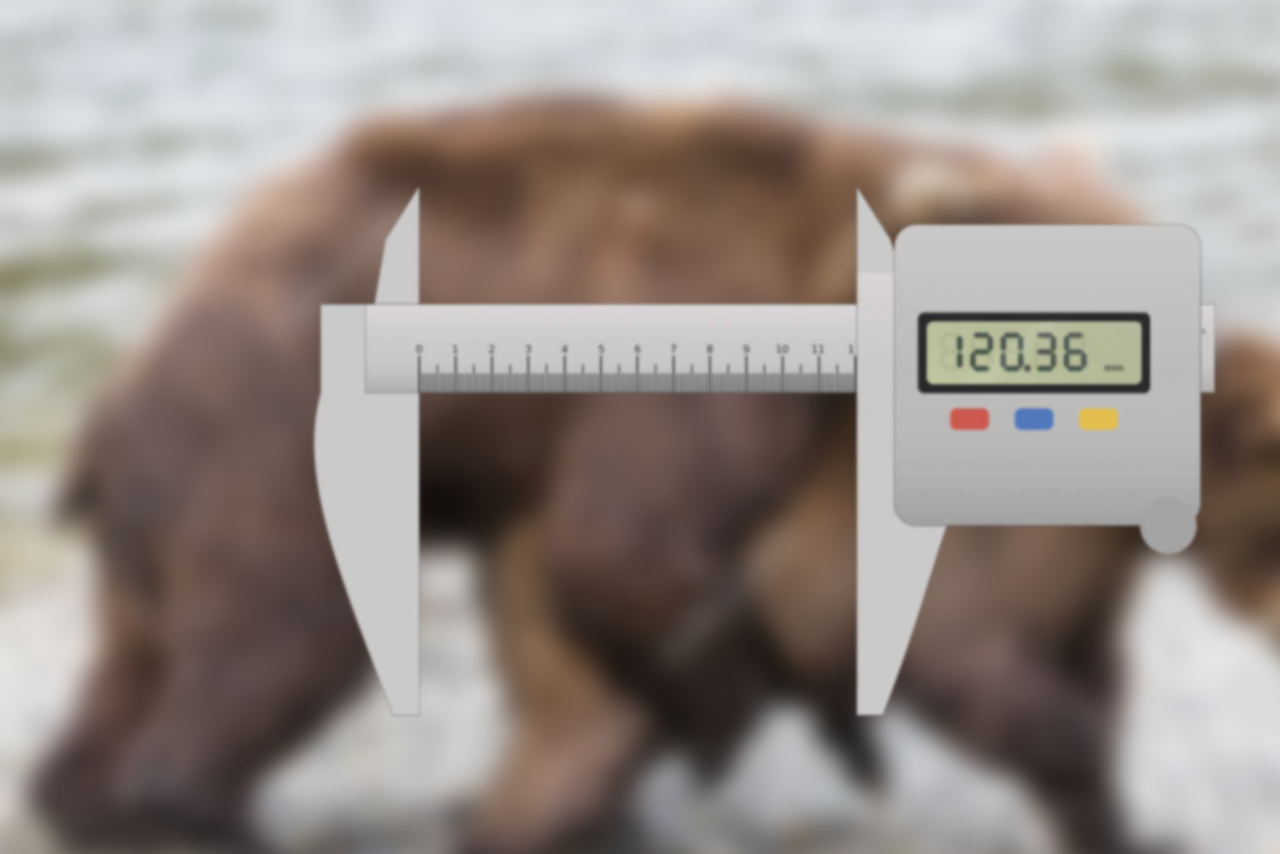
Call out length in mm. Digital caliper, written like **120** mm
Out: **120.36** mm
